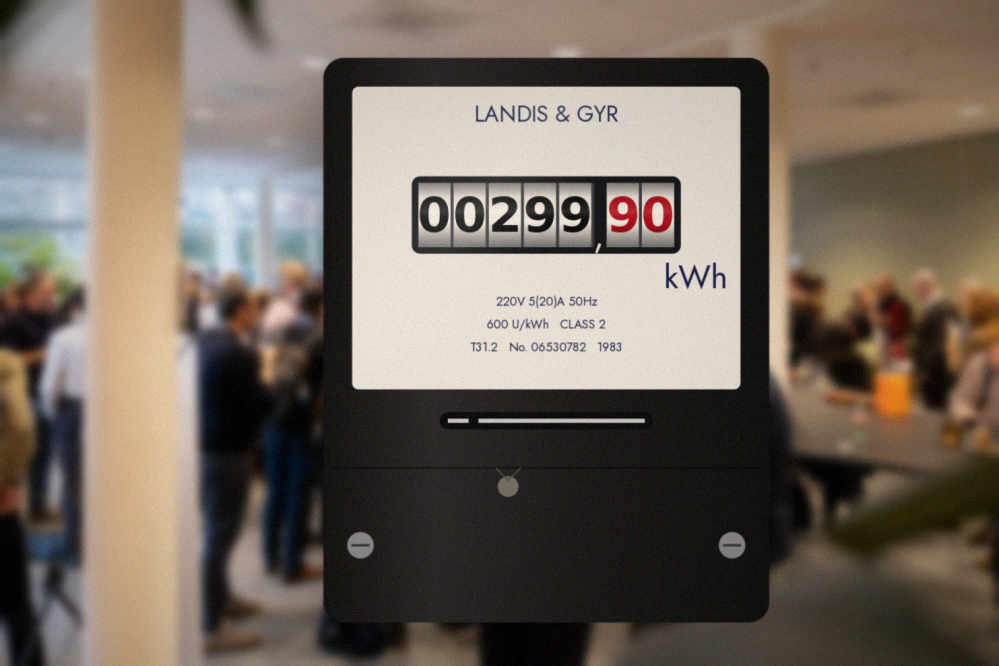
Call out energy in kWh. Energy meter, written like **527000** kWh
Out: **299.90** kWh
